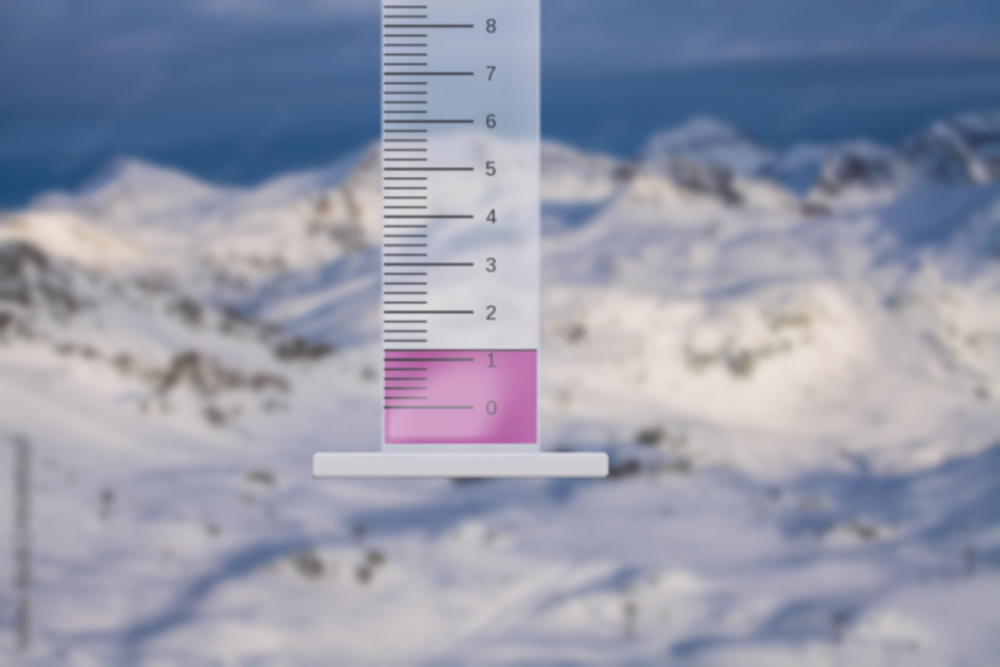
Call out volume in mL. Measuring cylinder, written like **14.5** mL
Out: **1.2** mL
